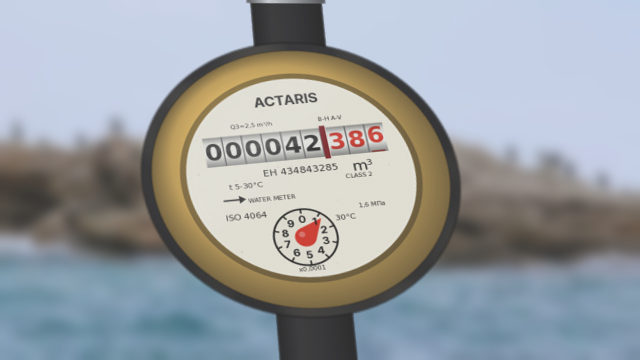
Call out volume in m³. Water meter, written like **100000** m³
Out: **42.3861** m³
